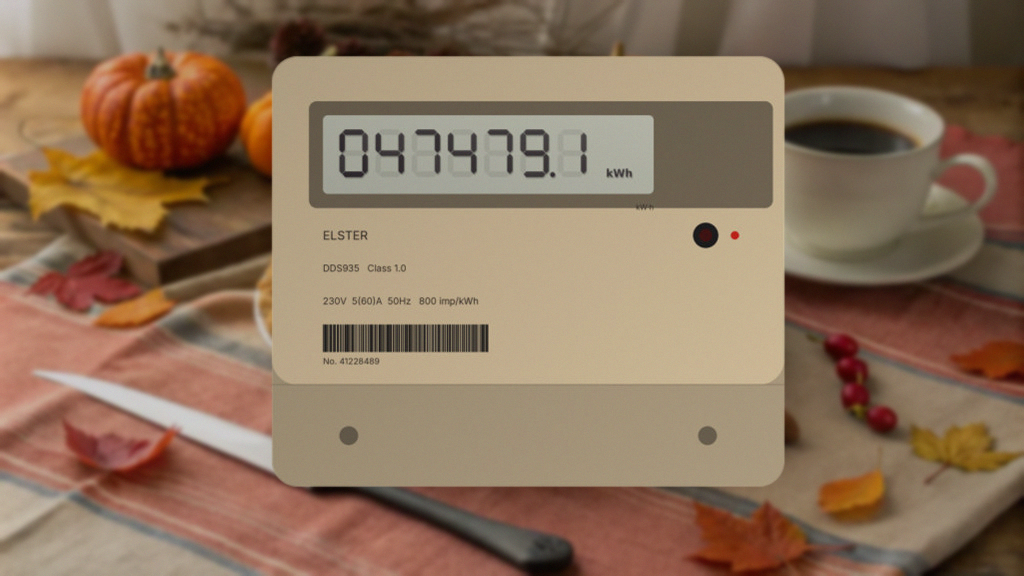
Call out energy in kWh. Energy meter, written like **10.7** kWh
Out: **47479.1** kWh
